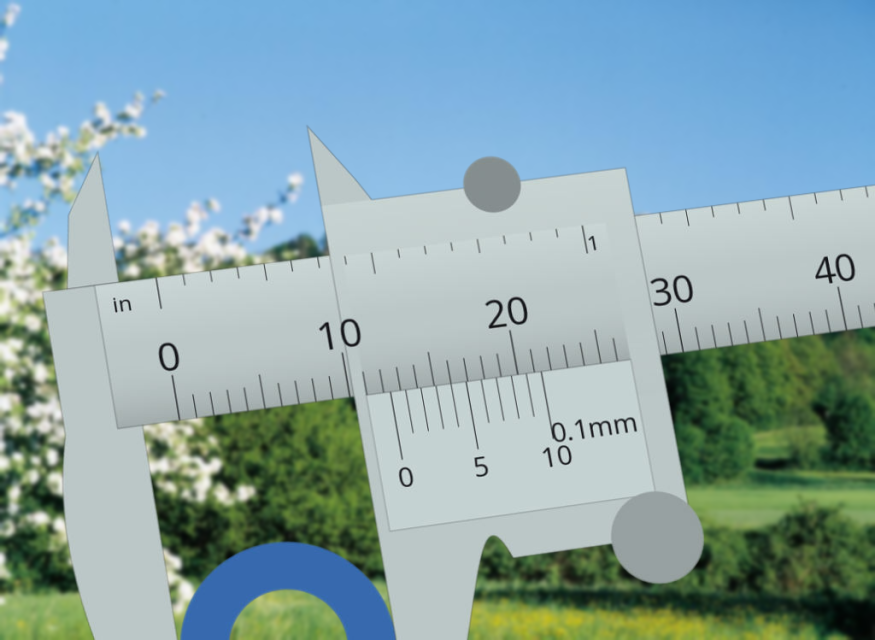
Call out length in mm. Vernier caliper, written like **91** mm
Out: **12.4** mm
